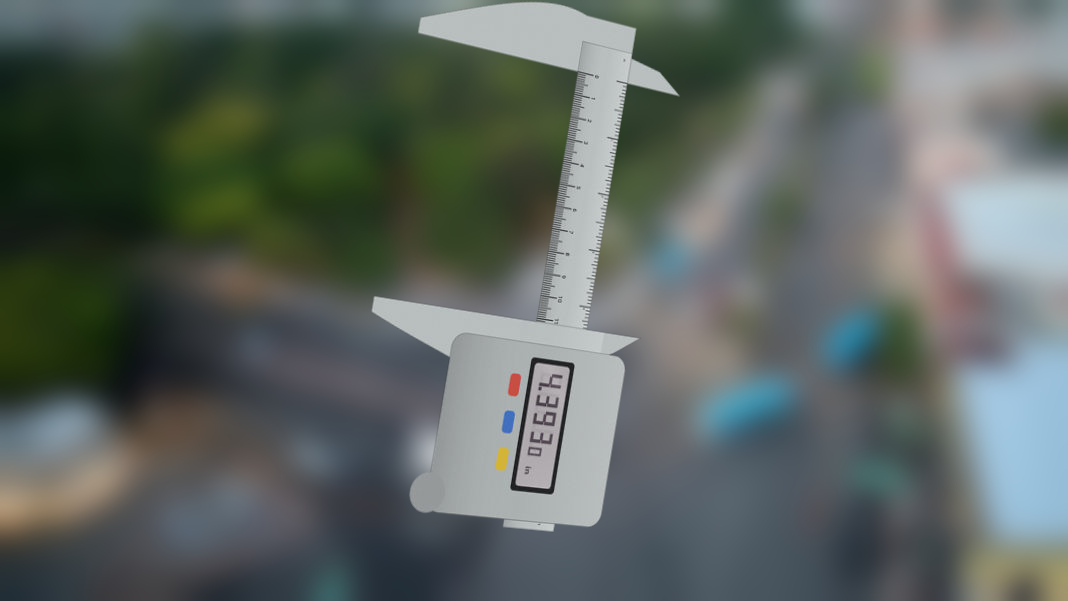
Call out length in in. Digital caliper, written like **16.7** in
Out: **4.3930** in
